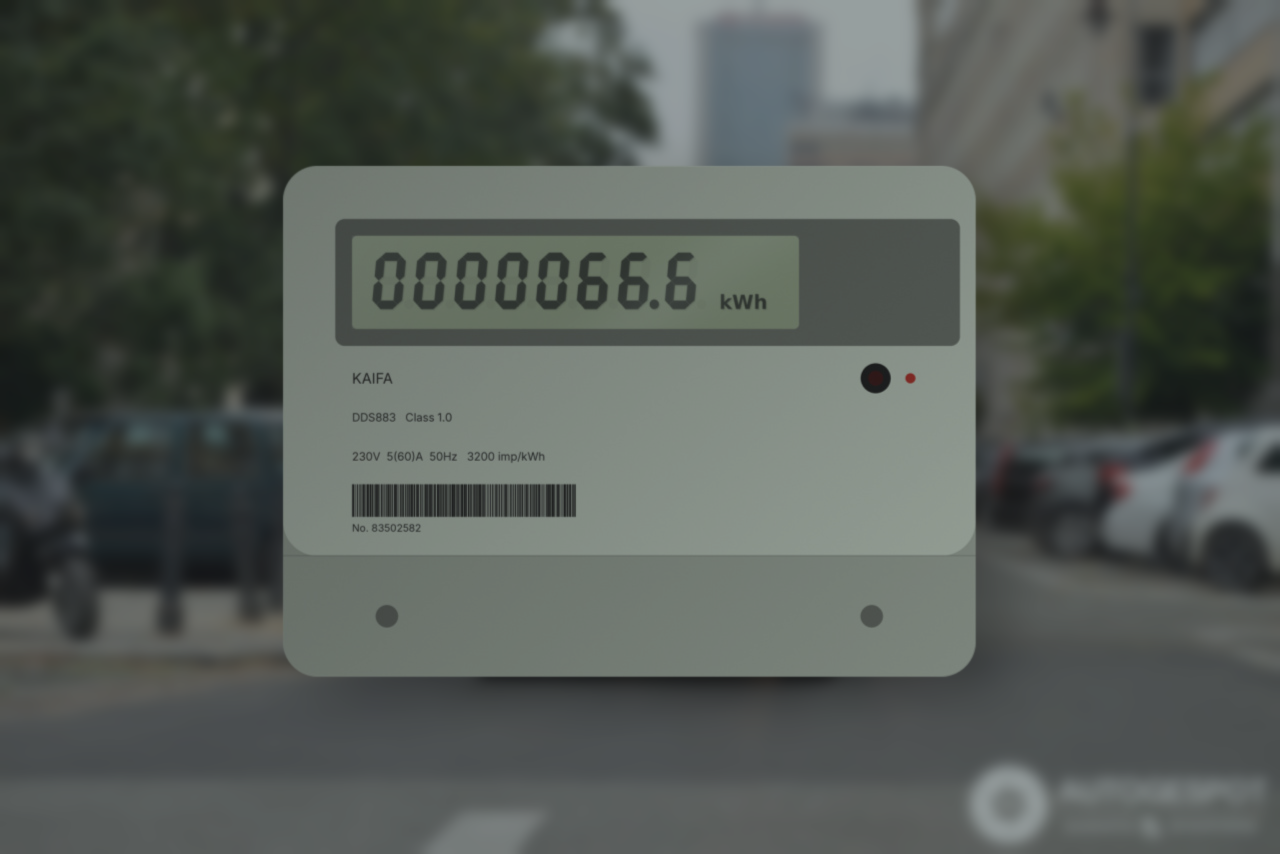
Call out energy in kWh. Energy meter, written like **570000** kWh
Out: **66.6** kWh
